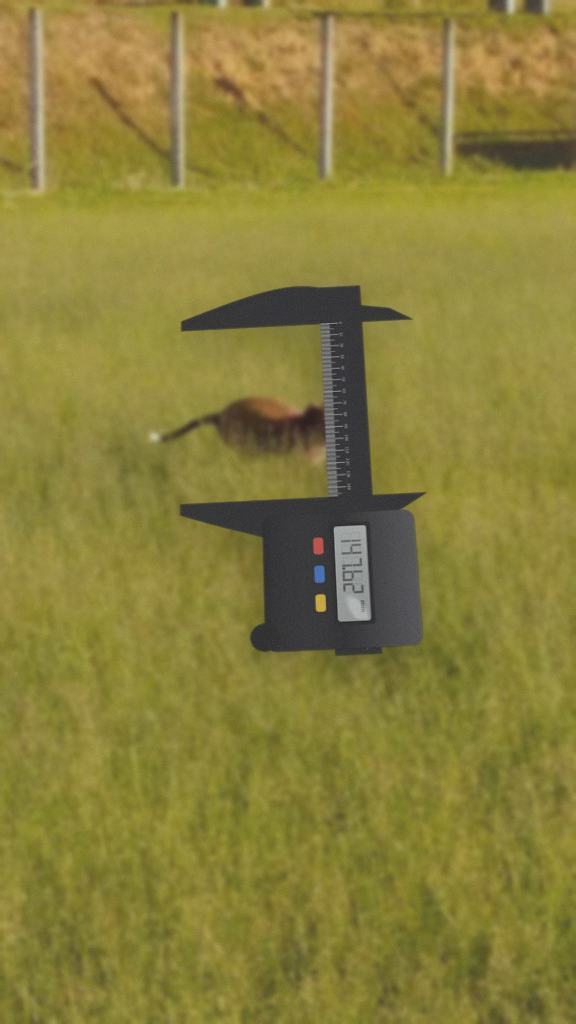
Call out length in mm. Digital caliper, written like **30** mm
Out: **147.62** mm
